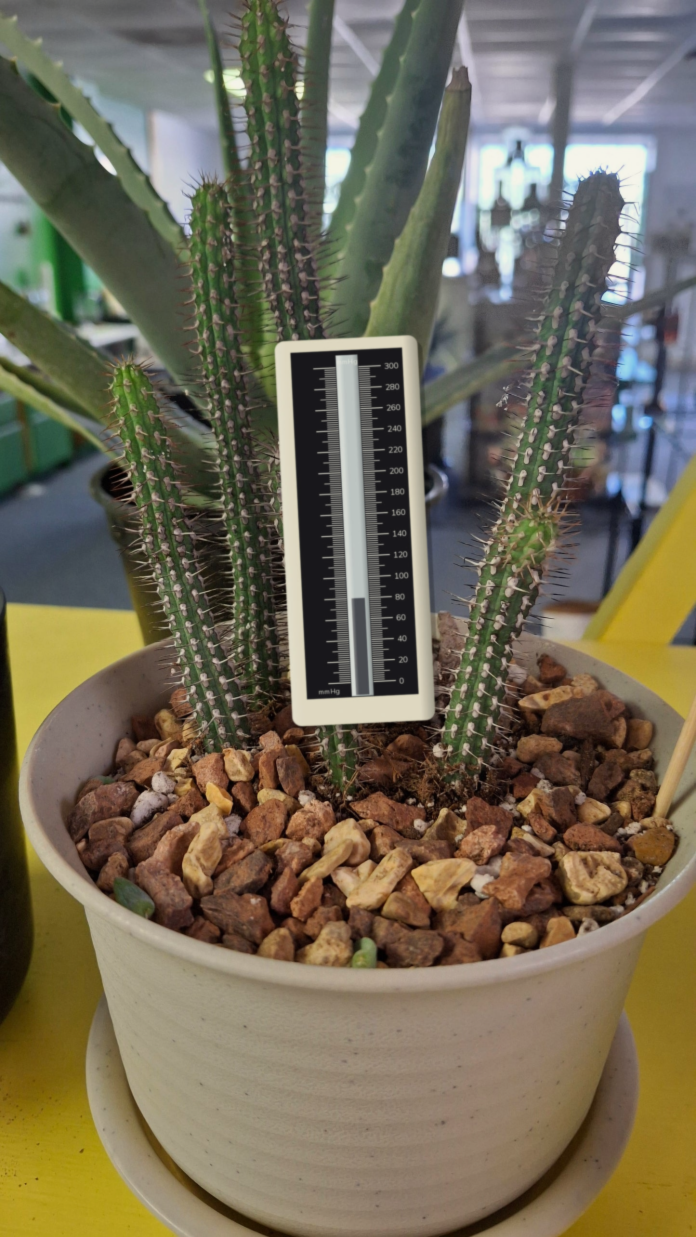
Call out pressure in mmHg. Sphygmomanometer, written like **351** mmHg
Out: **80** mmHg
